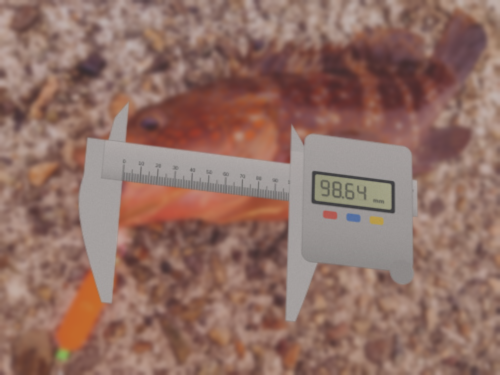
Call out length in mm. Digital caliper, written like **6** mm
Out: **98.64** mm
